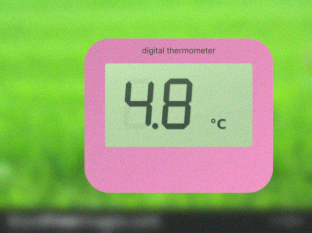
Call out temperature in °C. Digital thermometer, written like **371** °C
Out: **4.8** °C
